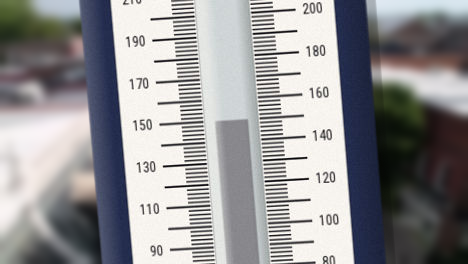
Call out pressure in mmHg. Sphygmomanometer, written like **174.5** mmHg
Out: **150** mmHg
